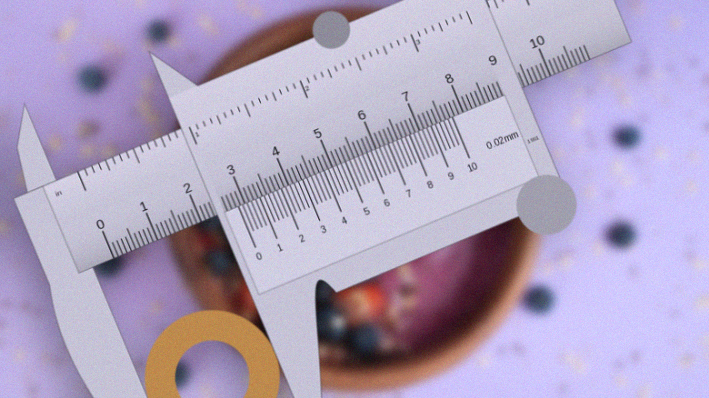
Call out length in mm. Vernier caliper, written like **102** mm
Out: **28.5** mm
